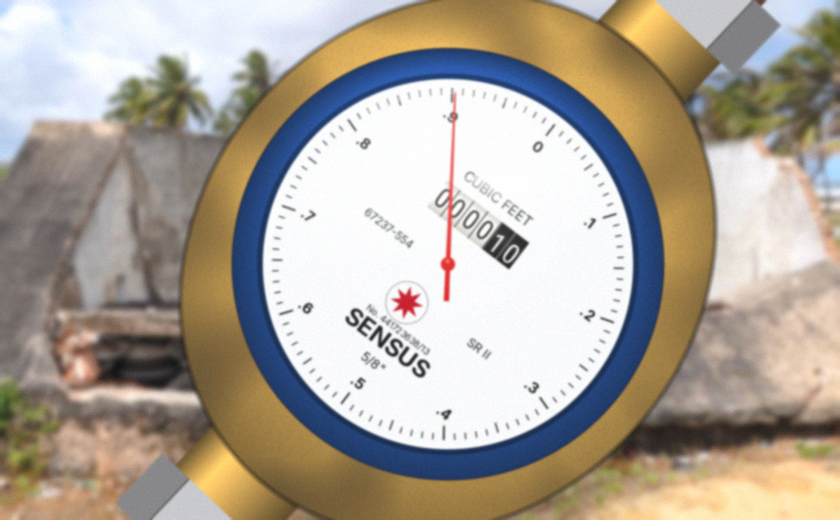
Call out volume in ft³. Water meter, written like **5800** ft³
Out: **9.90** ft³
